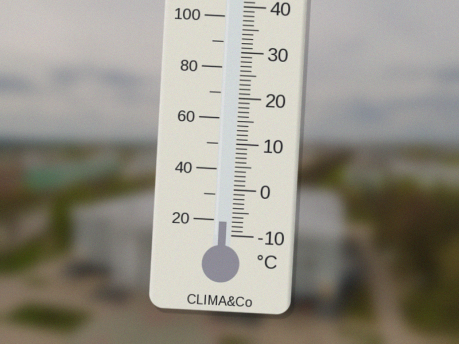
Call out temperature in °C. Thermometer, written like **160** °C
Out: **-7** °C
